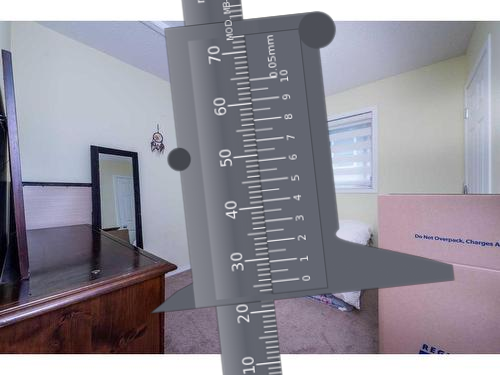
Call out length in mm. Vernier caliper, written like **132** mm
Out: **25.5** mm
